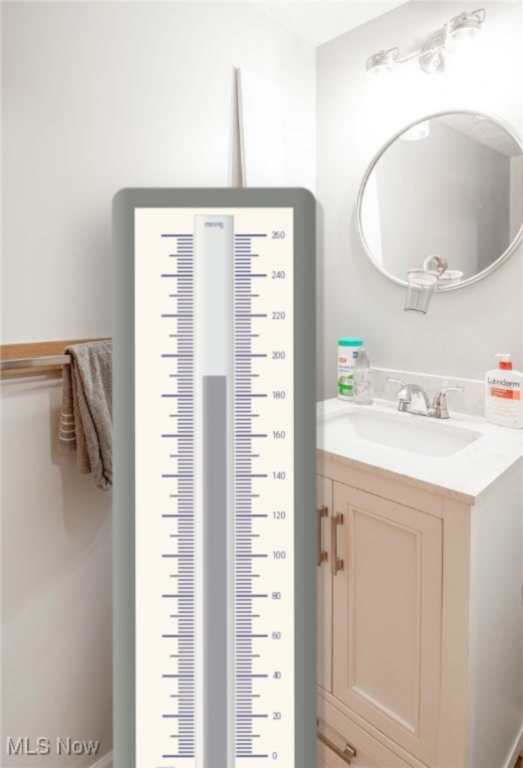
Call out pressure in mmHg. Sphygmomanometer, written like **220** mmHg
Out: **190** mmHg
